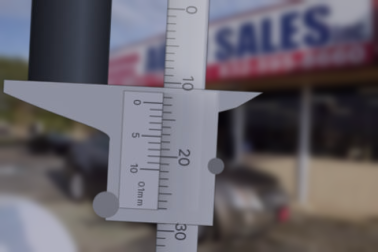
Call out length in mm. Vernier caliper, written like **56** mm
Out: **12.8** mm
